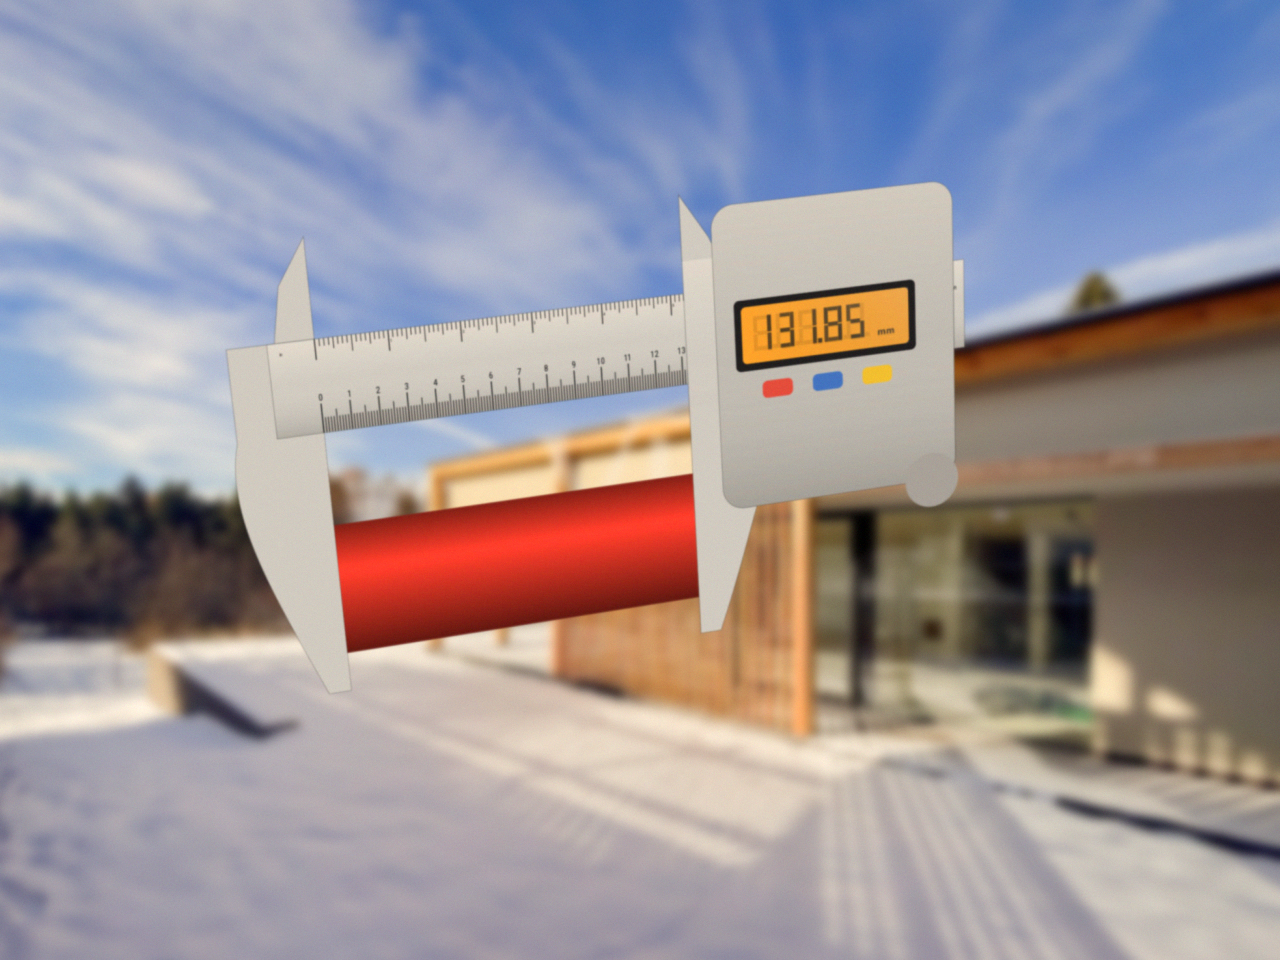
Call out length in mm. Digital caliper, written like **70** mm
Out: **131.85** mm
